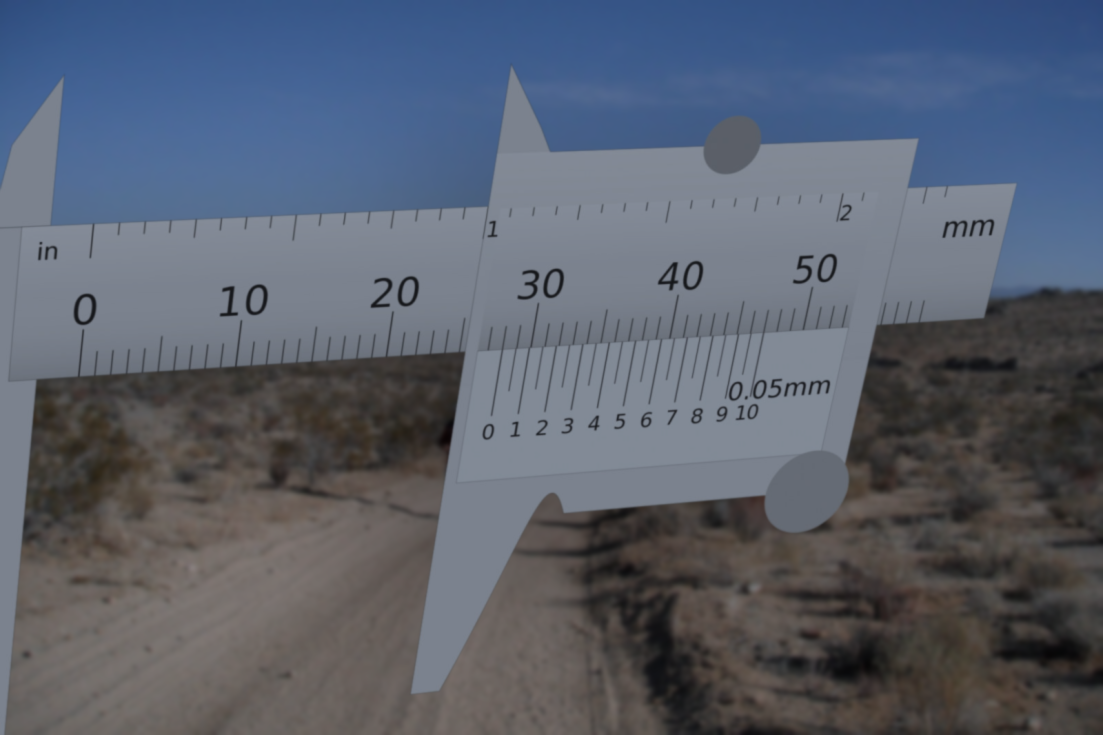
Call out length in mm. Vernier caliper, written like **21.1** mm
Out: **28.0** mm
